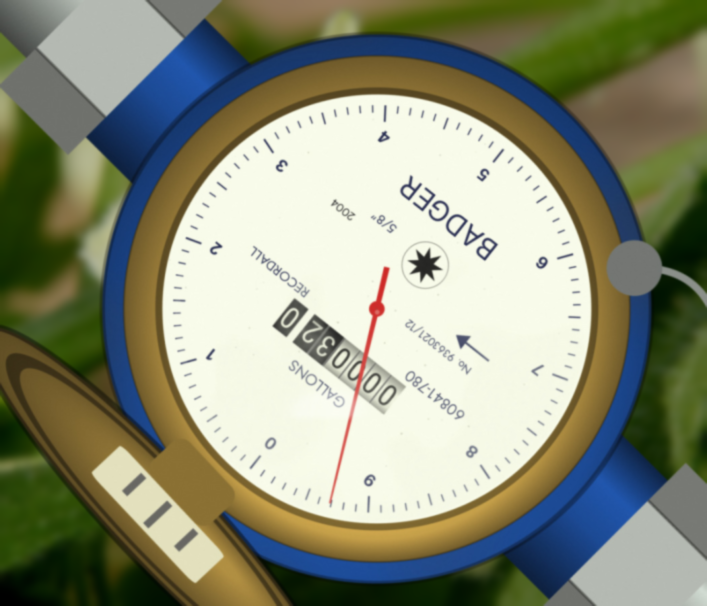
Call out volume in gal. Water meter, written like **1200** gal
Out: **319.3** gal
